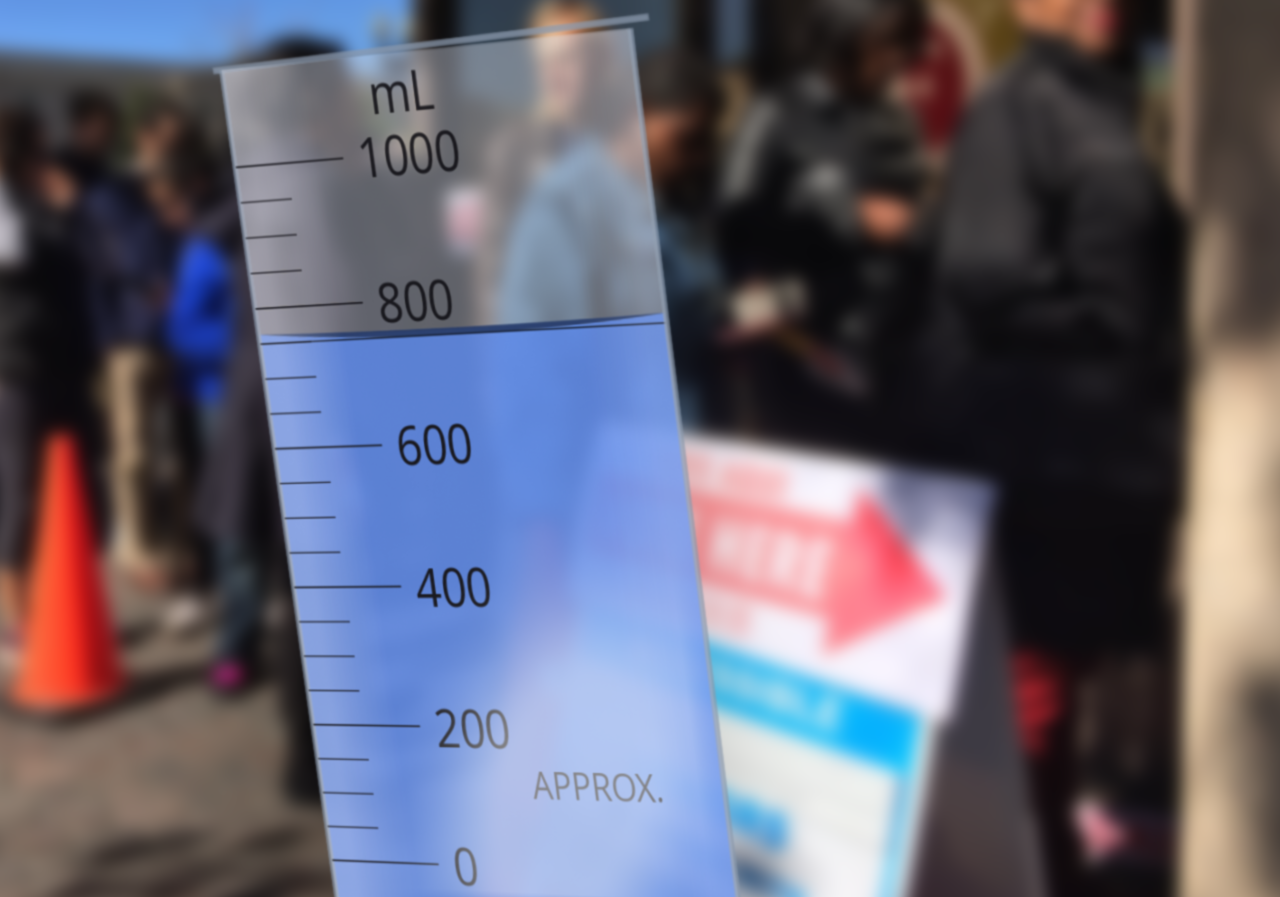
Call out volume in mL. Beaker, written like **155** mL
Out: **750** mL
